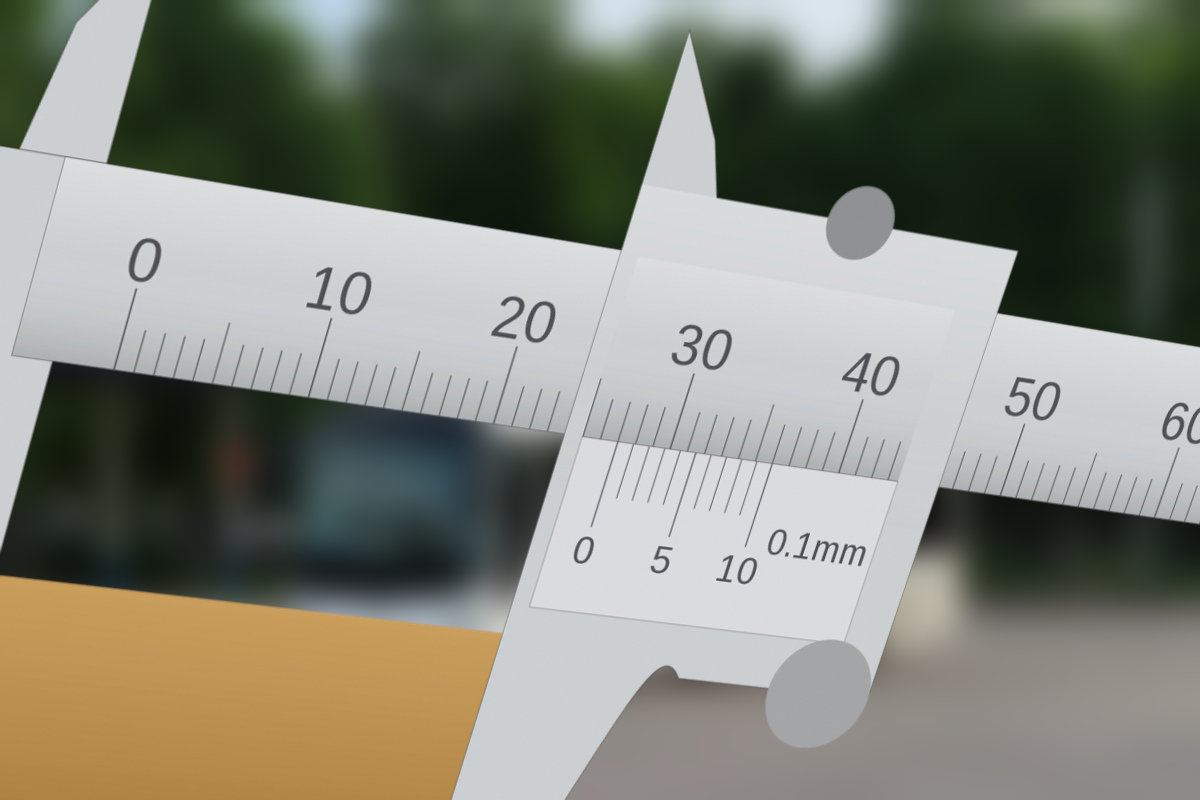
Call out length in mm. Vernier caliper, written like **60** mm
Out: **27.0** mm
